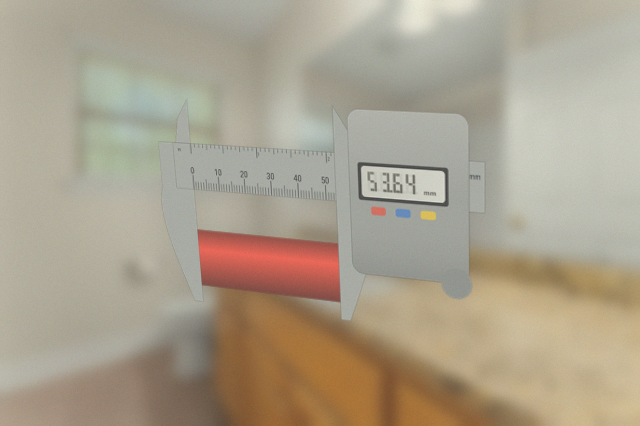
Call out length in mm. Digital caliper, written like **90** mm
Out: **53.64** mm
